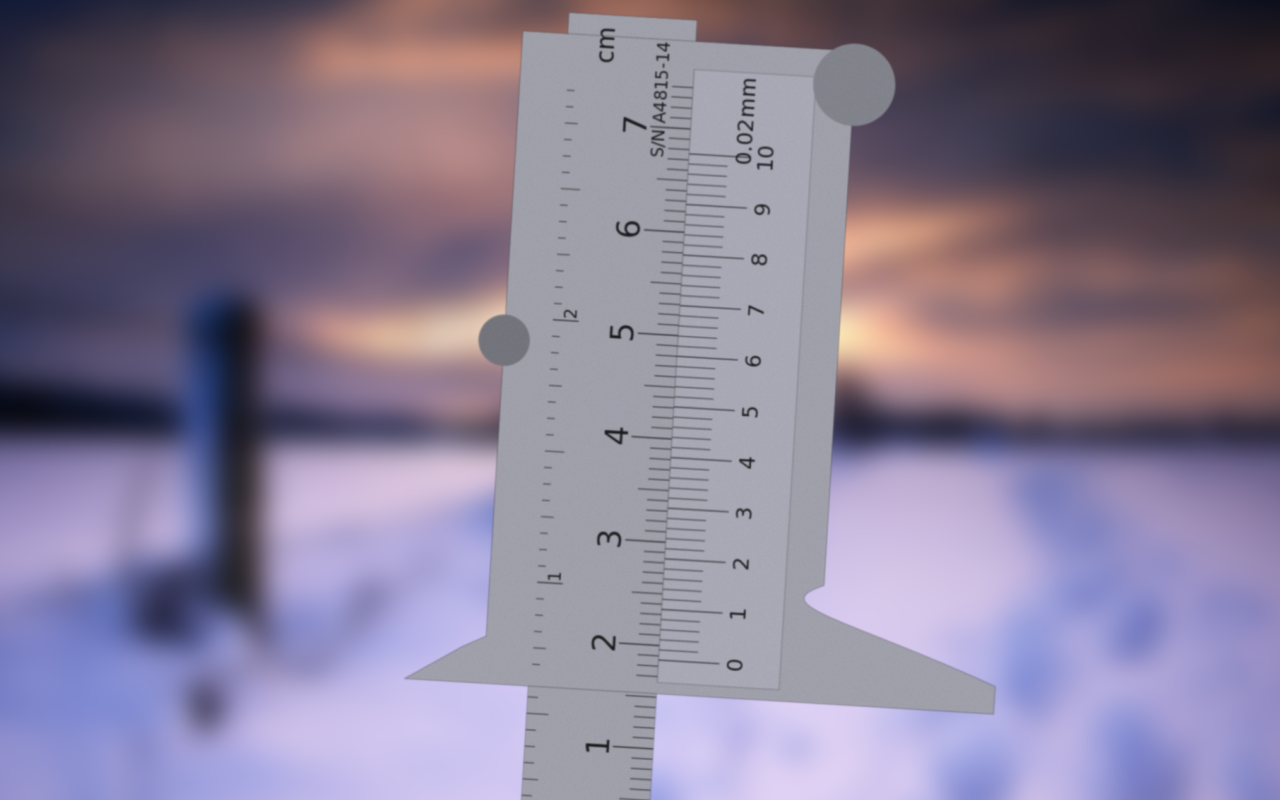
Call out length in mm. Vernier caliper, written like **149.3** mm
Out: **18.6** mm
